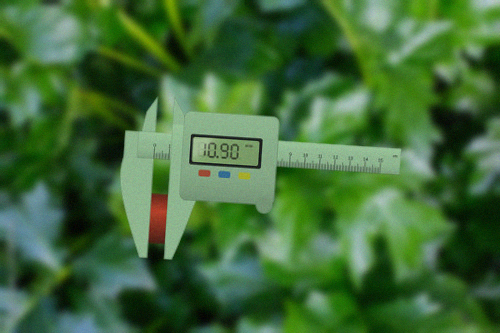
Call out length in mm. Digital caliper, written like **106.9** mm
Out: **10.90** mm
